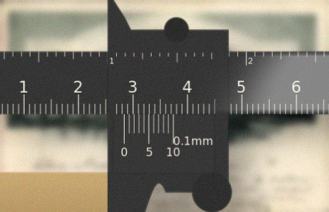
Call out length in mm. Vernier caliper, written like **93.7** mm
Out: **28.4** mm
